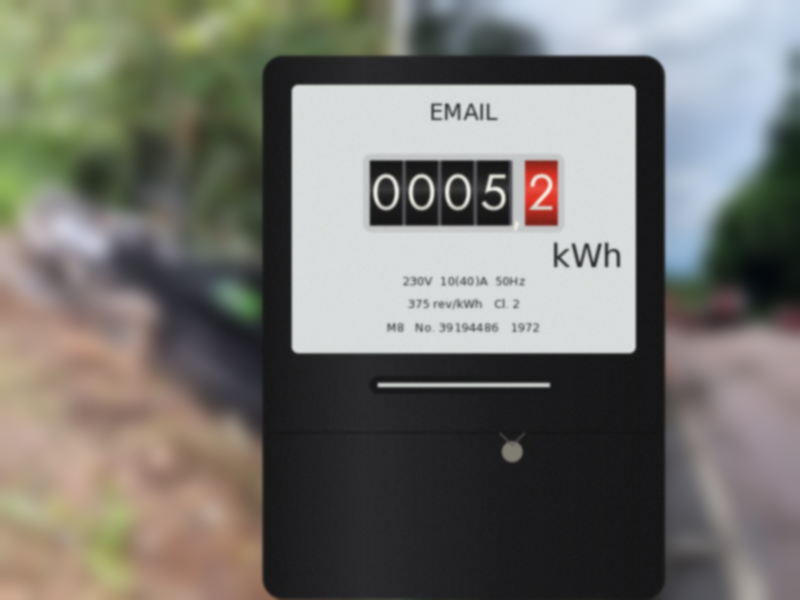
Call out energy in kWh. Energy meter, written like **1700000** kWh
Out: **5.2** kWh
